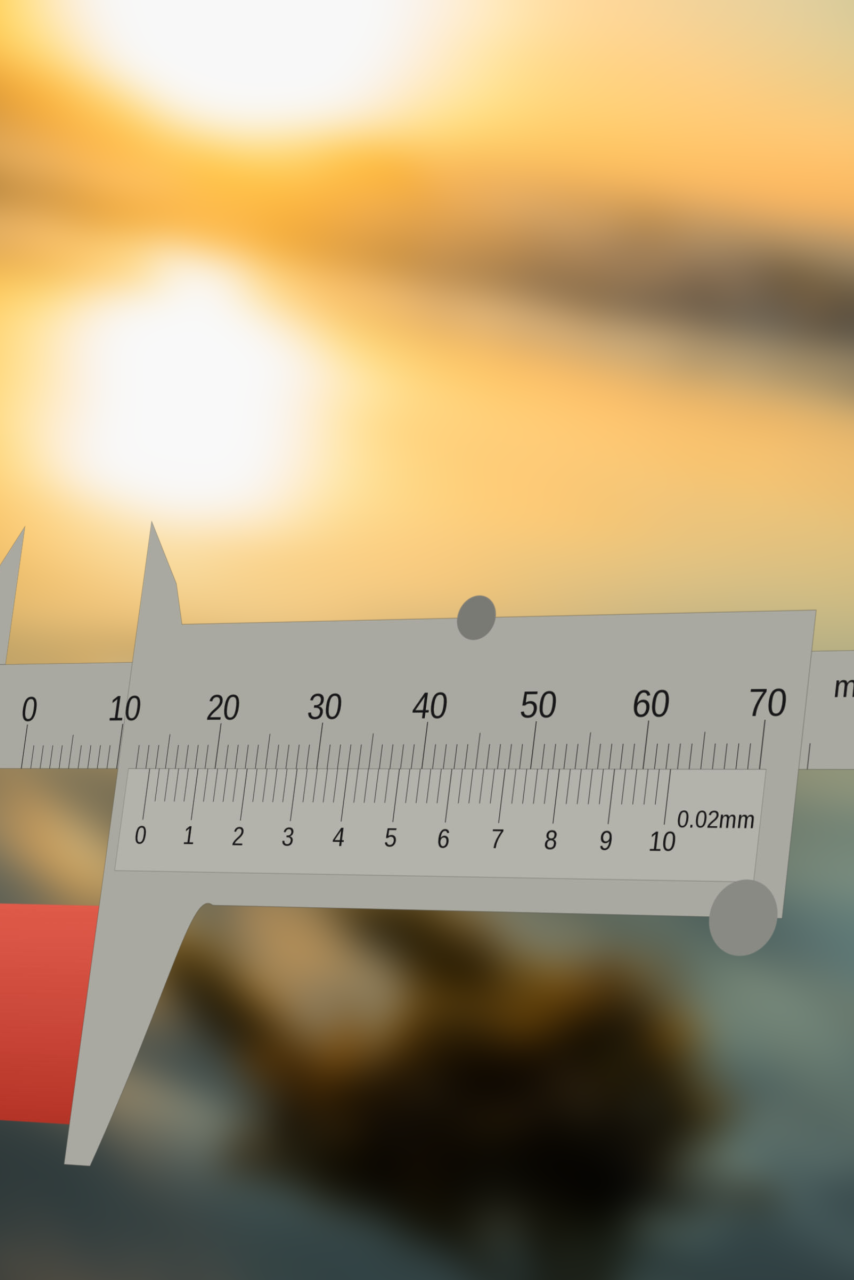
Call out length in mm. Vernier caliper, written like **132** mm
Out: **13.4** mm
